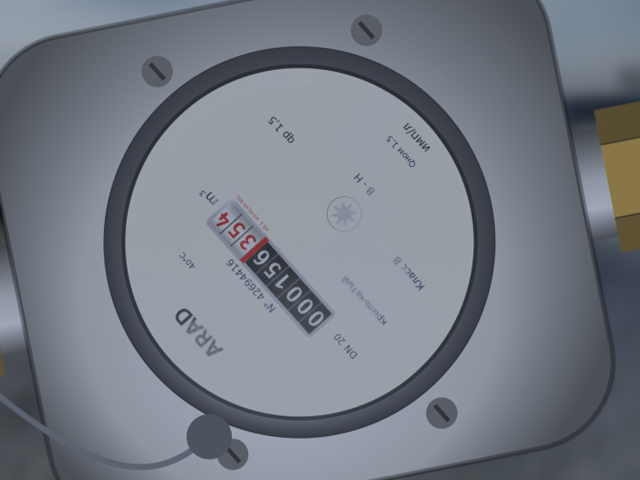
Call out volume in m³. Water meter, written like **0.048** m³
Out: **156.354** m³
